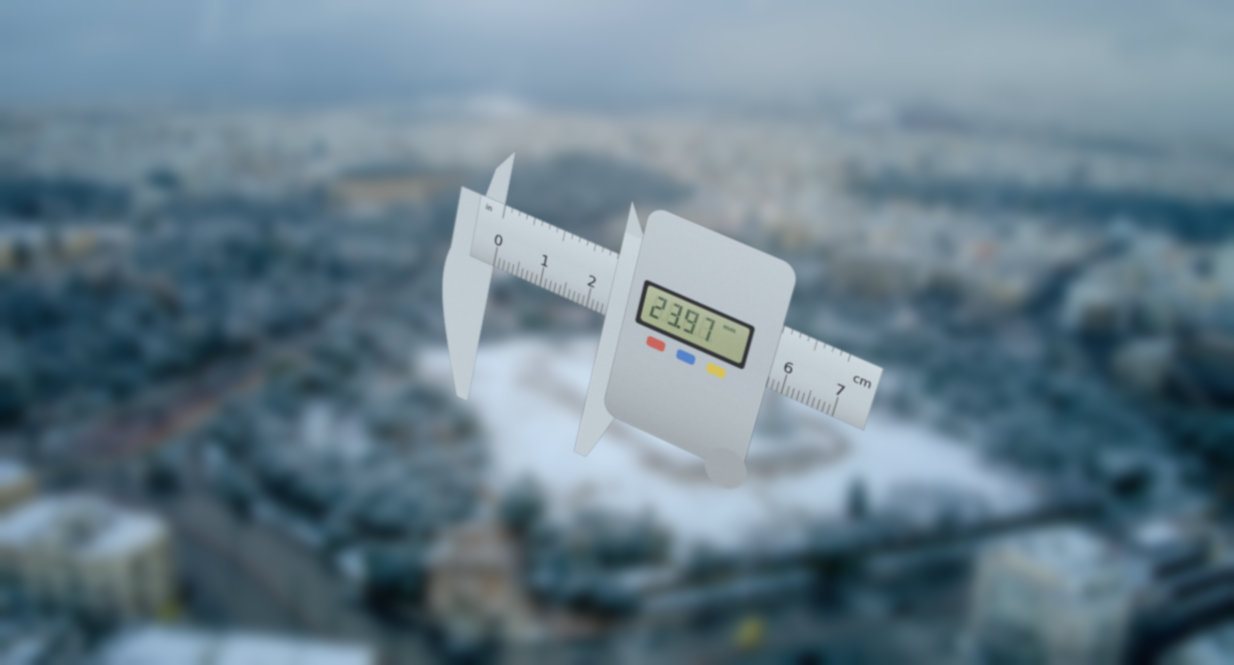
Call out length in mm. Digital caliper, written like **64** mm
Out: **23.97** mm
